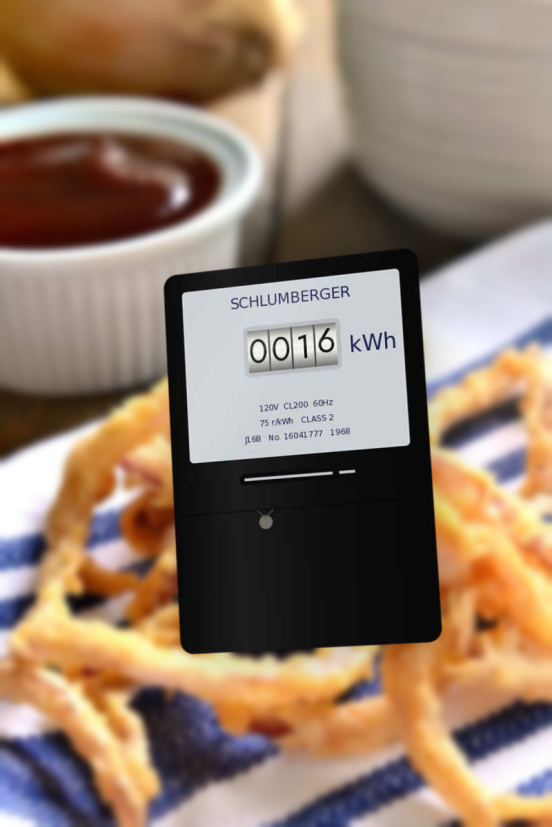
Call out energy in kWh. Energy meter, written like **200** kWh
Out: **16** kWh
